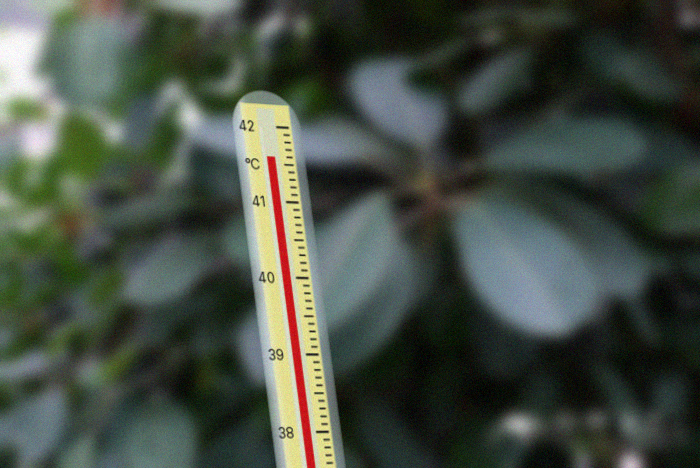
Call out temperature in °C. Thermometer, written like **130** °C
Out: **41.6** °C
